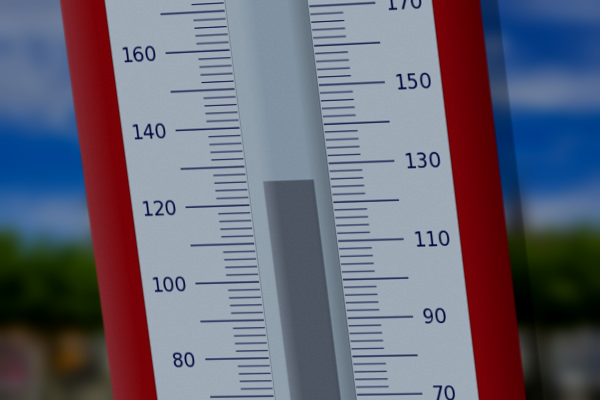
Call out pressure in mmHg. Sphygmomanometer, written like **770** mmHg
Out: **126** mmHg
